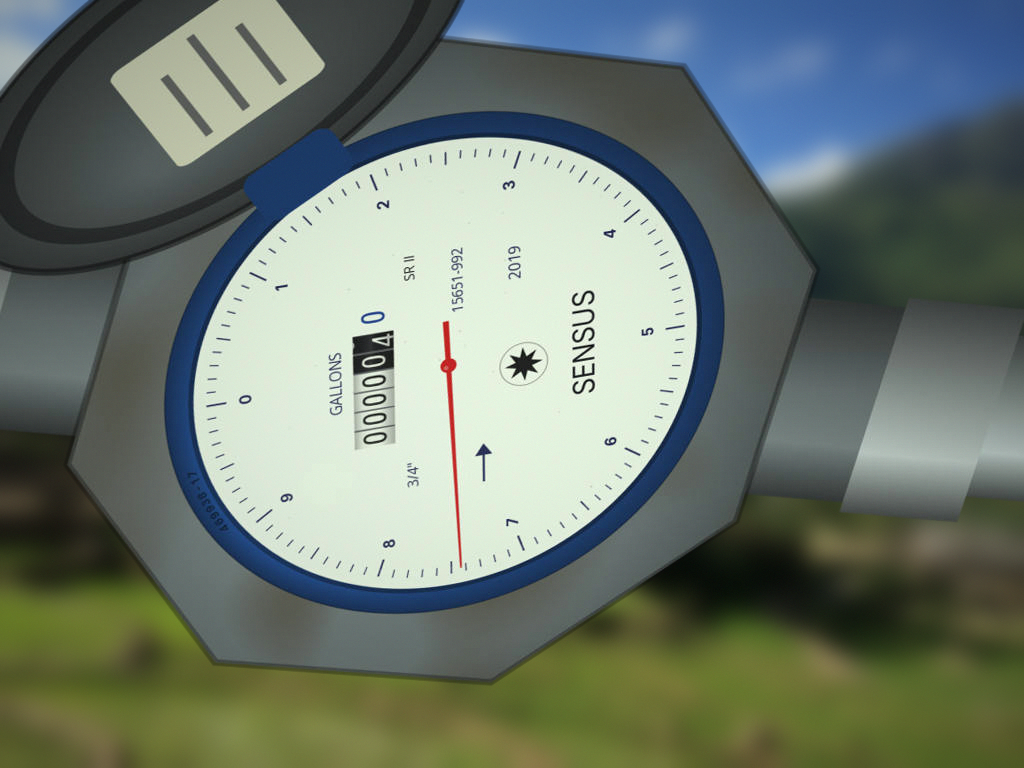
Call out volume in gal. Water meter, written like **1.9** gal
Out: **37.4** gal
